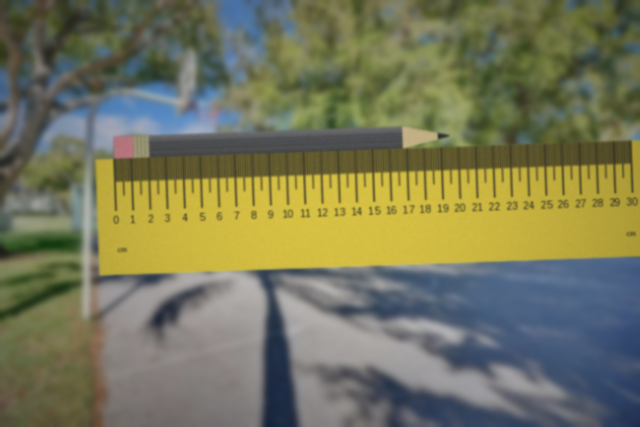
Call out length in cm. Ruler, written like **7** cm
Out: **19.5** cm
